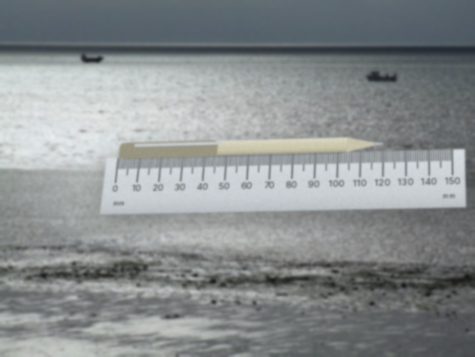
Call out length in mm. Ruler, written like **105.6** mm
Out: **120** mm
